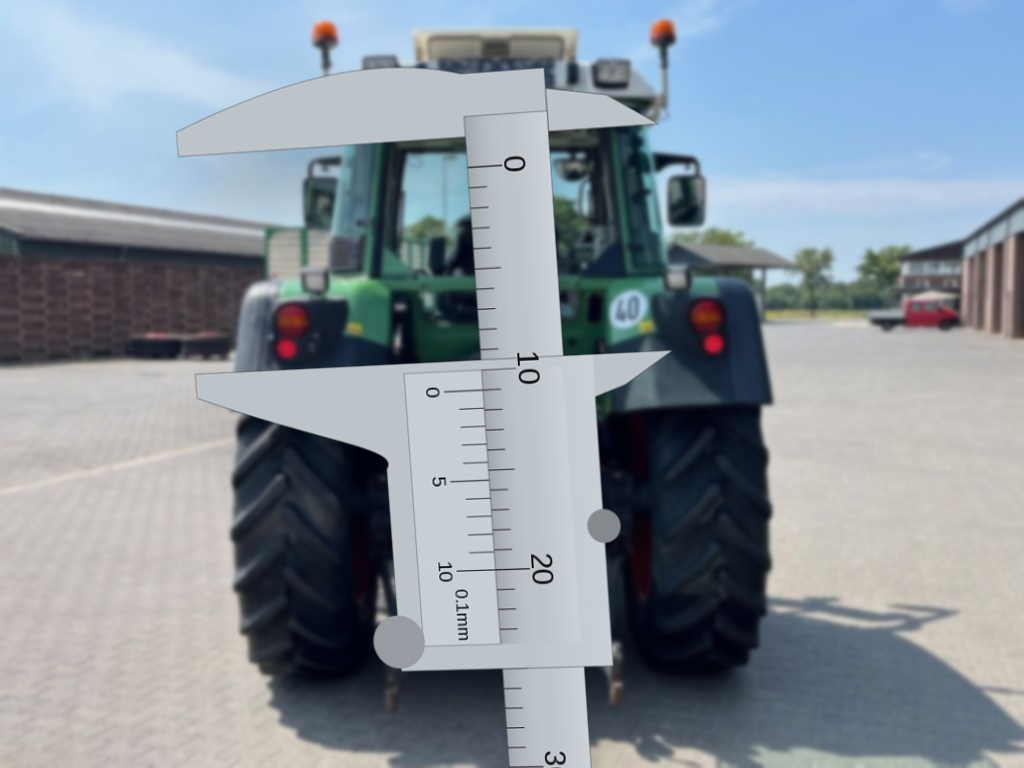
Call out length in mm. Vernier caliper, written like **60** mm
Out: **11.0** mm
